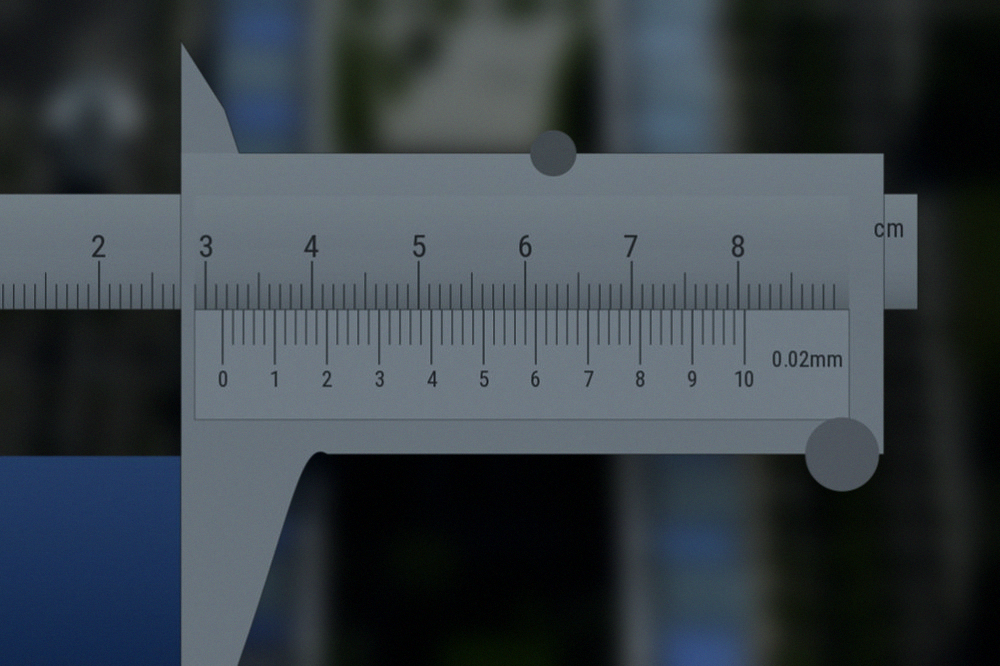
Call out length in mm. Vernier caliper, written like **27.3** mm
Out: **31.6** mm
